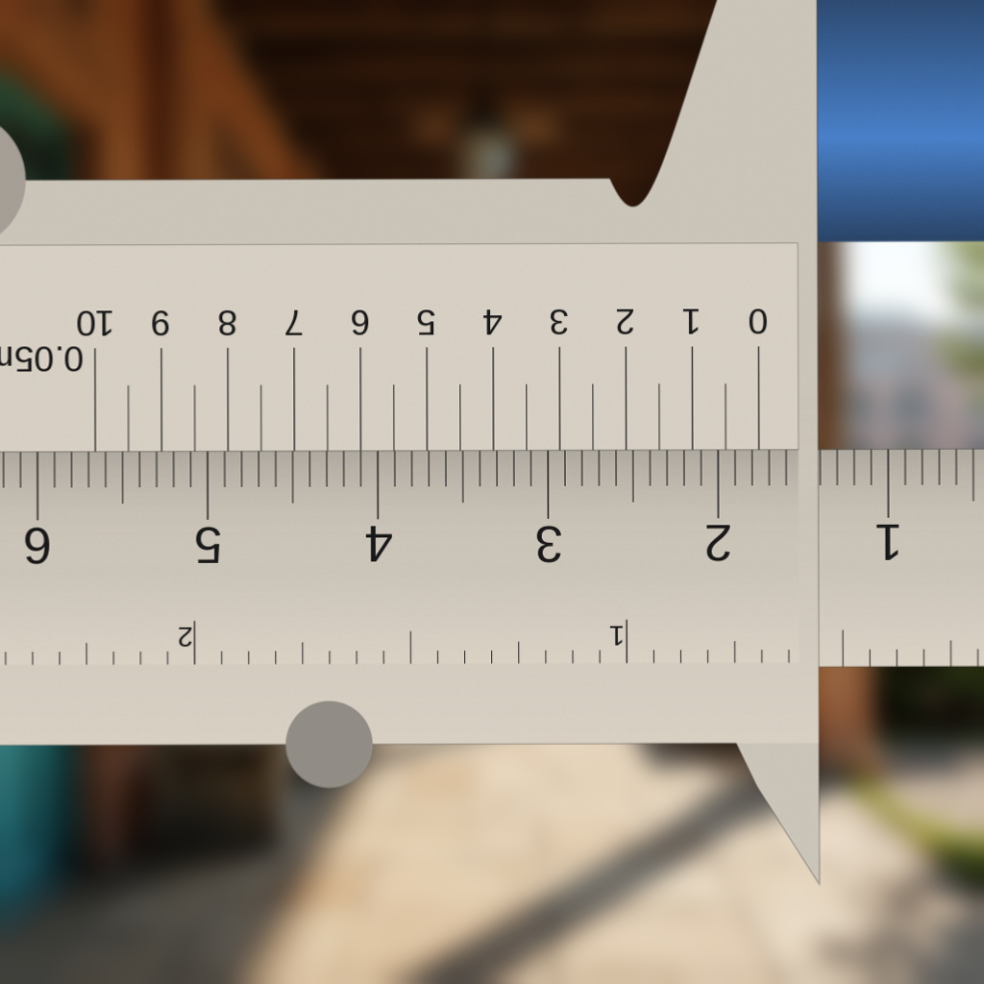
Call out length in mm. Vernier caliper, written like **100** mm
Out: **17.6** mm
